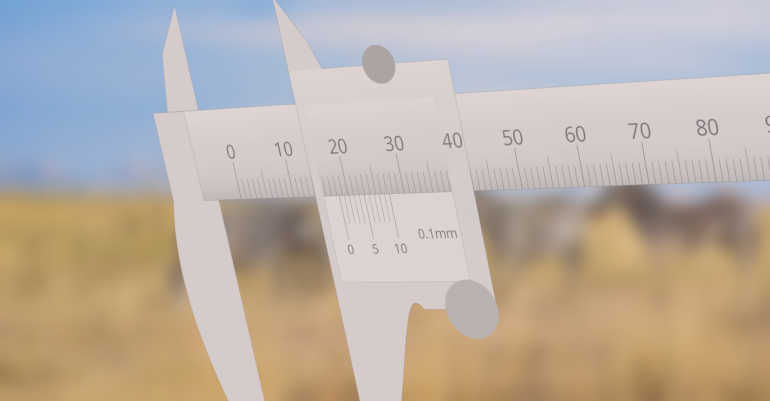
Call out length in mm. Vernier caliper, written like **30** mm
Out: **18.4** mm
